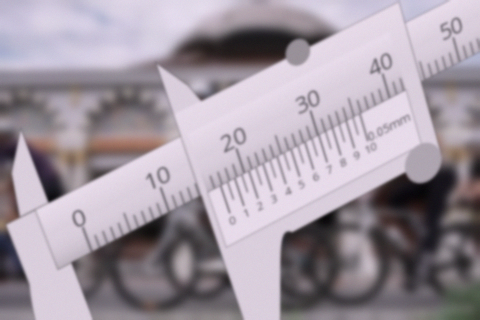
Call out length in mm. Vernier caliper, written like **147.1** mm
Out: **16.8** mm
